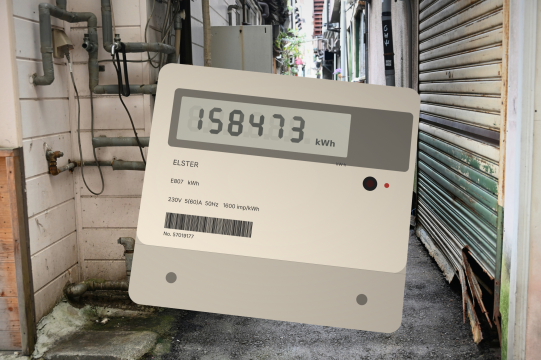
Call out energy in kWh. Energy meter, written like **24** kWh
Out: **158473** kWh
